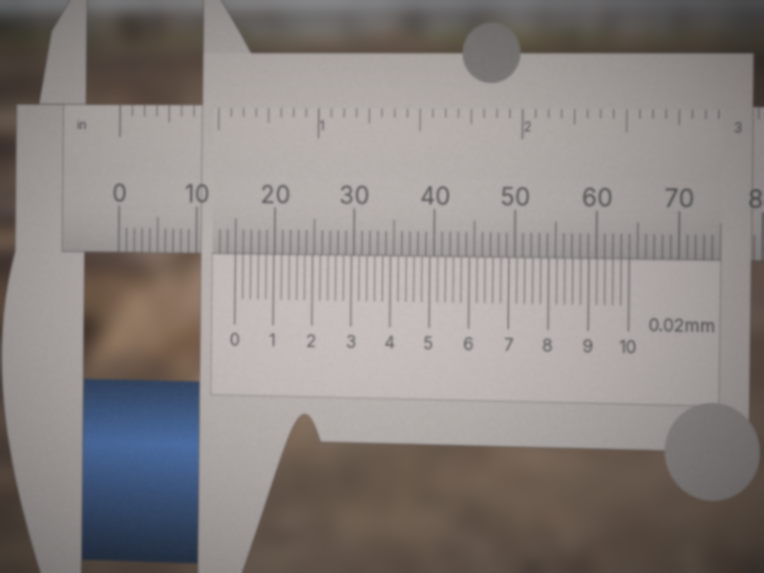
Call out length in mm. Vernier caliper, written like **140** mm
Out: **15.0** mm
